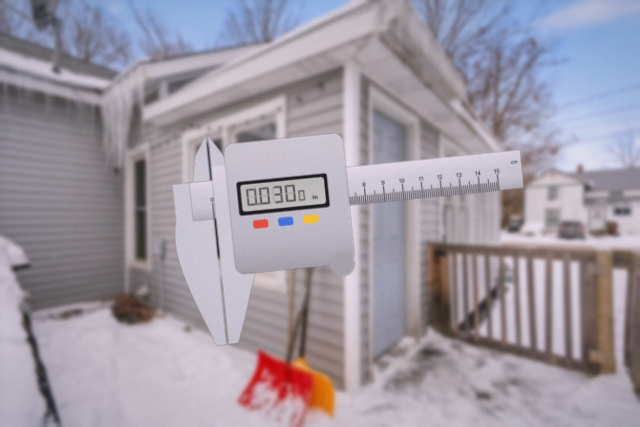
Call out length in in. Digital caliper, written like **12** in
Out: **0.0300** in
